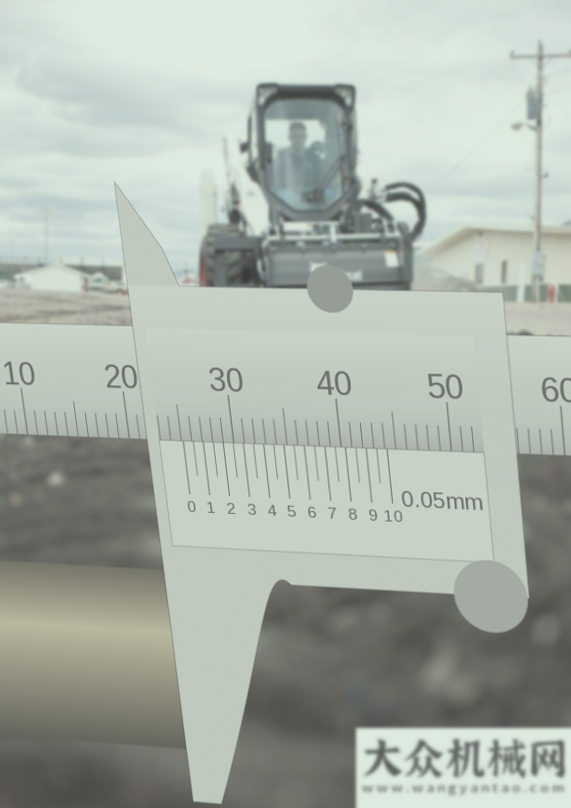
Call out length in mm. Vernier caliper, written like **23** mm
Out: **25.2** mm
